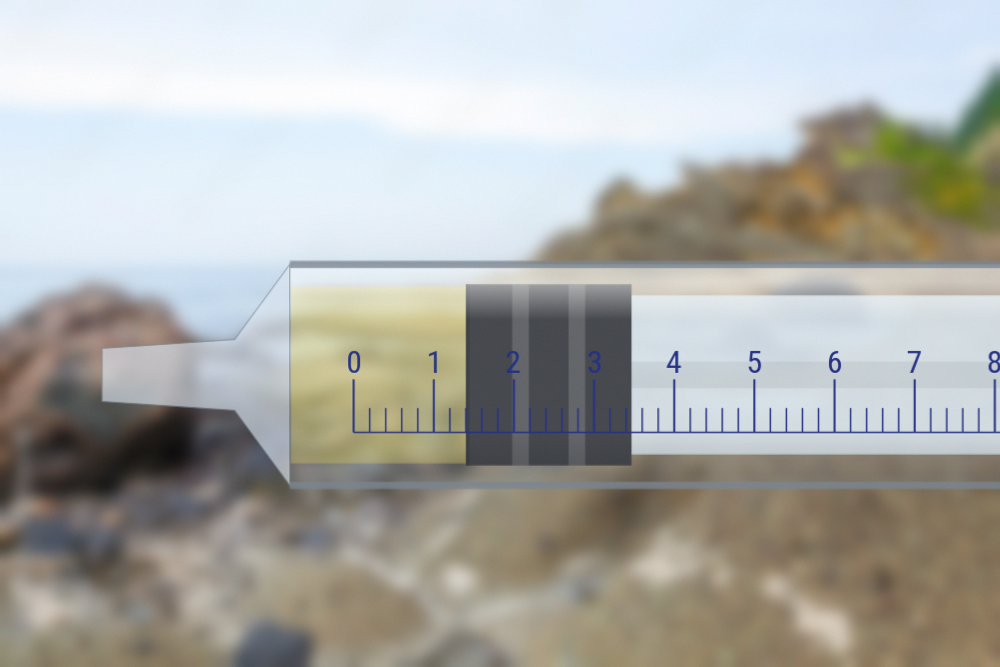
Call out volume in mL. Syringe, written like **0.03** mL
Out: **1.4** mL
